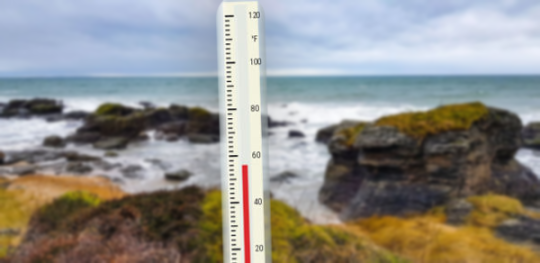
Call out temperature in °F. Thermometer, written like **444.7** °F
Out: **56** °F
